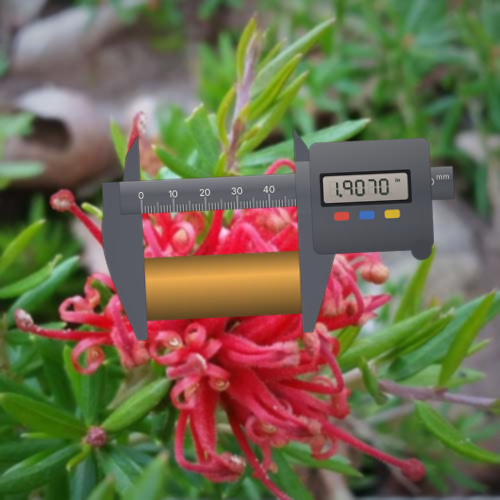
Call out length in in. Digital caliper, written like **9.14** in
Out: **1.9070** in
